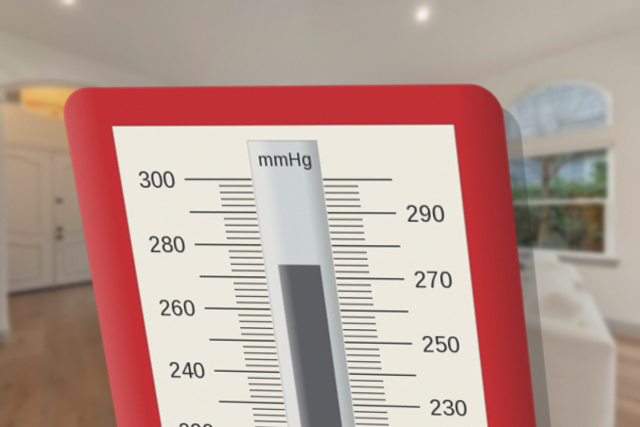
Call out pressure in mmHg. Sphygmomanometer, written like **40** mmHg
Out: **274** mmHg
